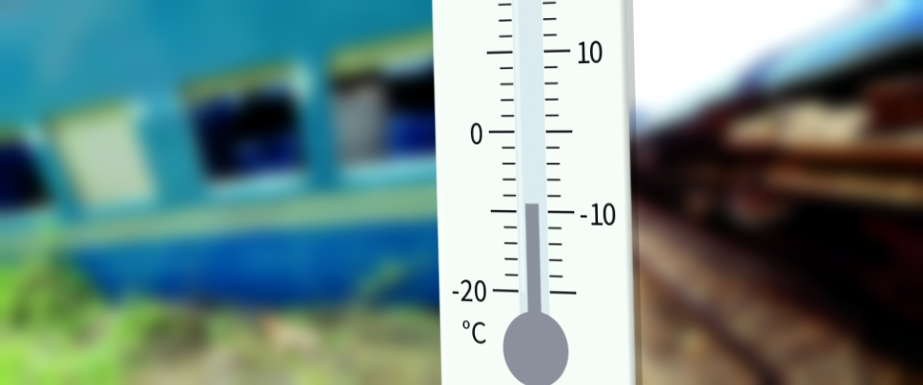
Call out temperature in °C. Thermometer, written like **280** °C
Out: **-9** °C
